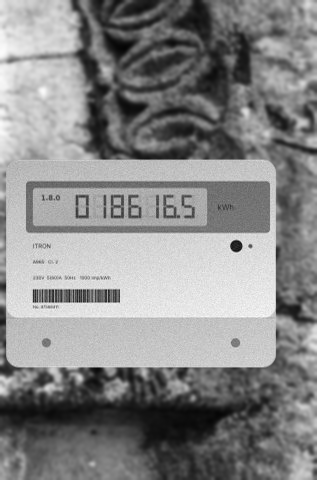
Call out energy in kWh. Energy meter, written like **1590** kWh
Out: **18616.5** kWh
